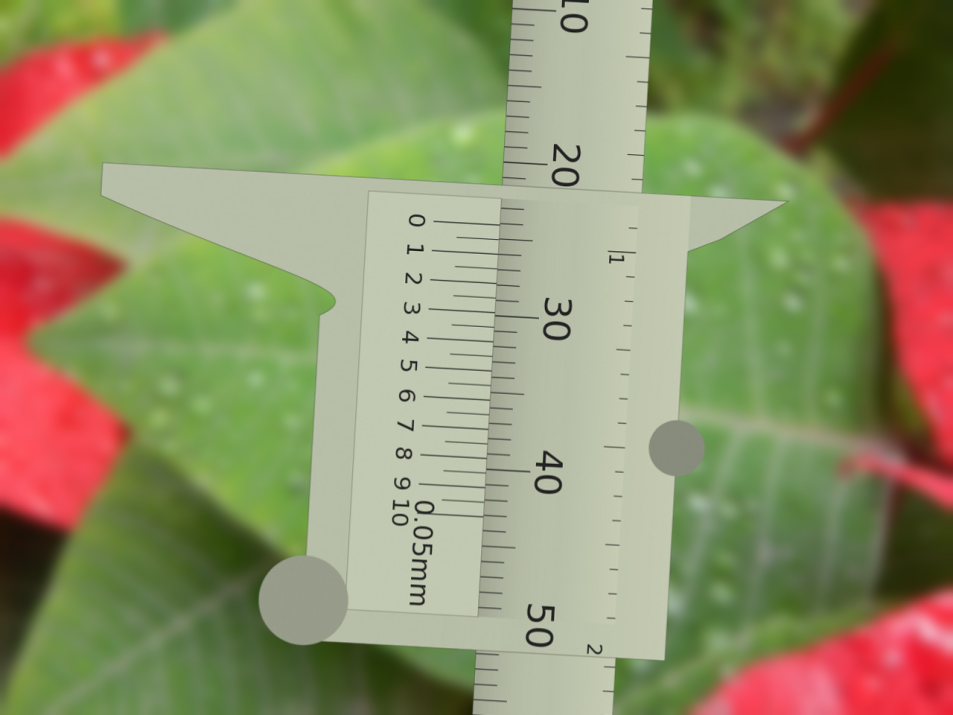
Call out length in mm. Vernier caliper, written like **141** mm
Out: **24.1** mm
